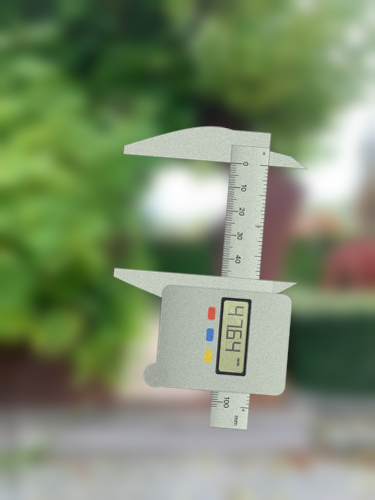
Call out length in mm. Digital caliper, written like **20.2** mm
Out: **47.64** mm
